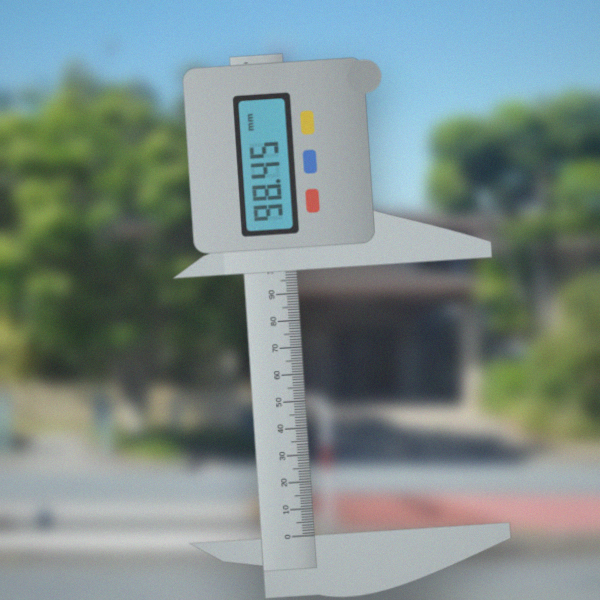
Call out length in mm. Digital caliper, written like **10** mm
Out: **98.45** mm
